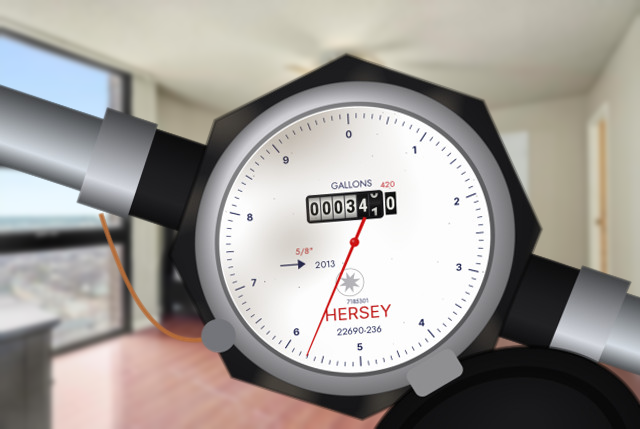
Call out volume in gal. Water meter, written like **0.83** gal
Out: **3405.7** gal
